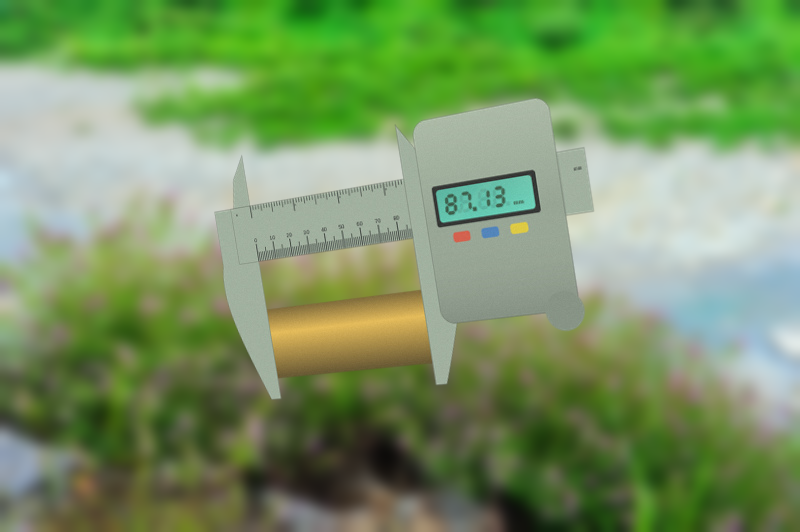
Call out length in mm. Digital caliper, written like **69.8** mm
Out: **87.13** mm
